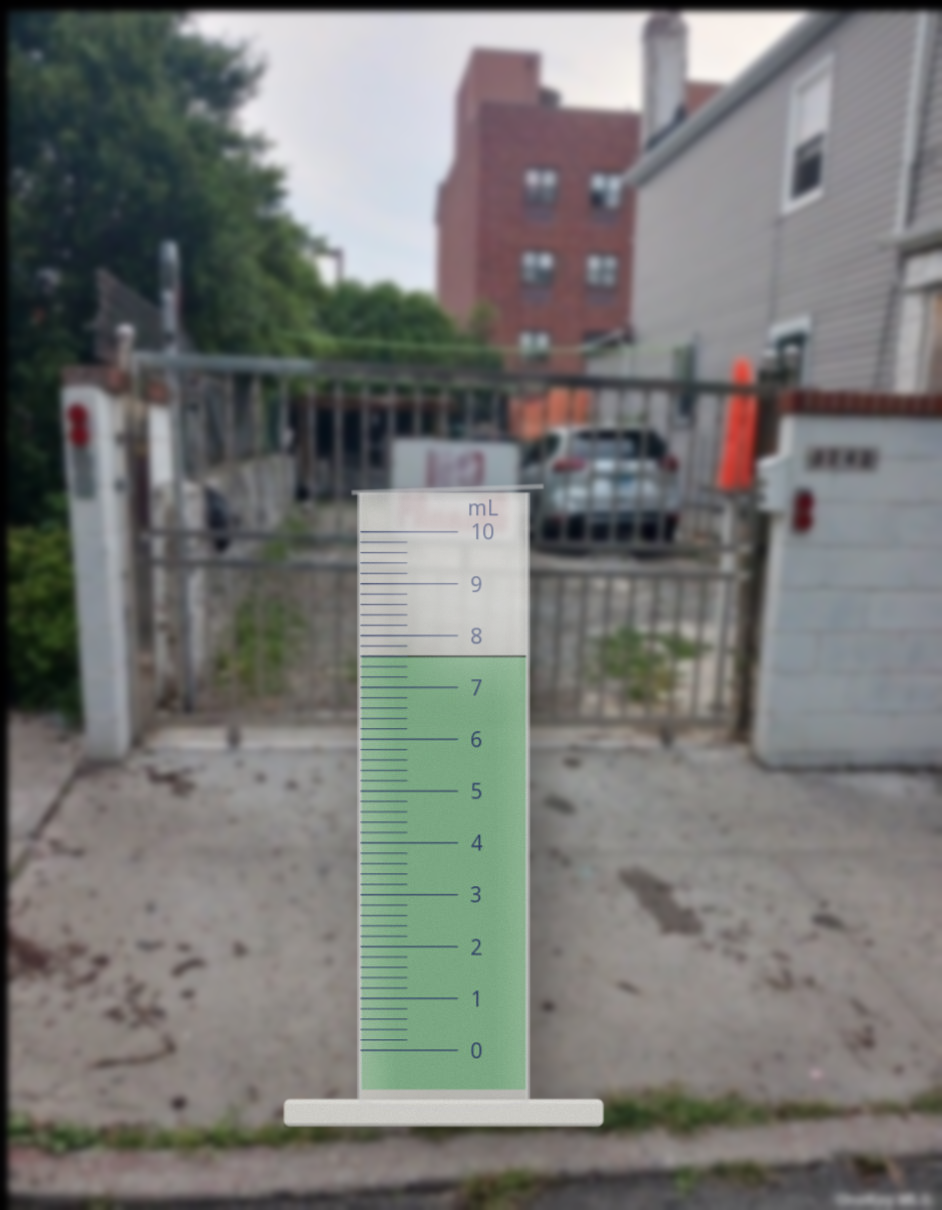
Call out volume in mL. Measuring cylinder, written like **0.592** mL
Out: **7.6** mL
